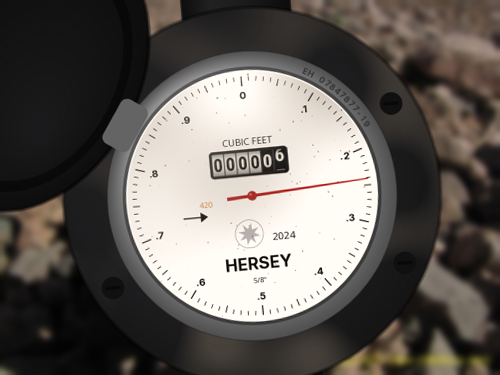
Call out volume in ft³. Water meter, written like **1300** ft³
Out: **6.24** ft³
